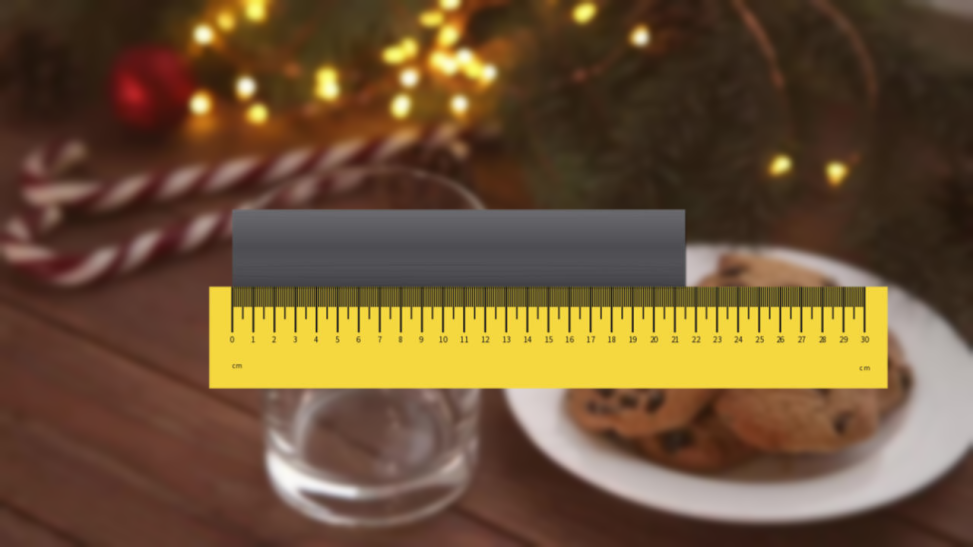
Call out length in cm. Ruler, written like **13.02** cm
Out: **21.5** cm
